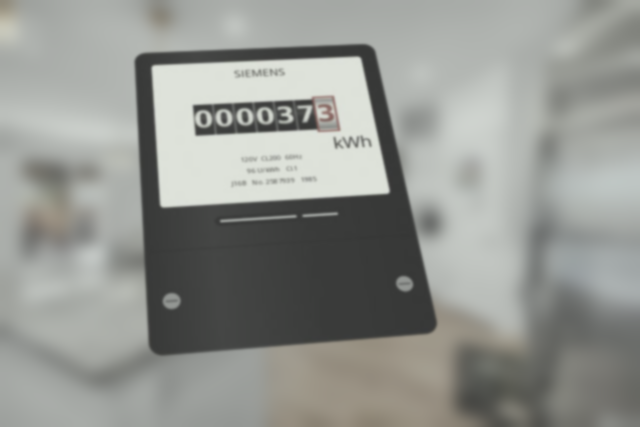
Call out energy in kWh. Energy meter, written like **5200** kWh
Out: **37.3** kWh
